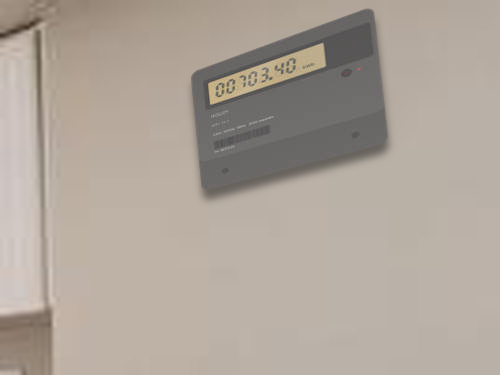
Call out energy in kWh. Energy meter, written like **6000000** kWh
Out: **703.40** kWh
